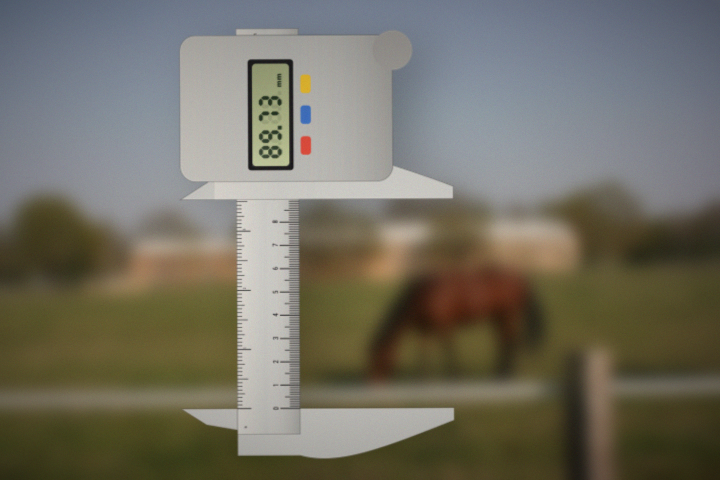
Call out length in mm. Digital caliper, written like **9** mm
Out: **89.73** mm
